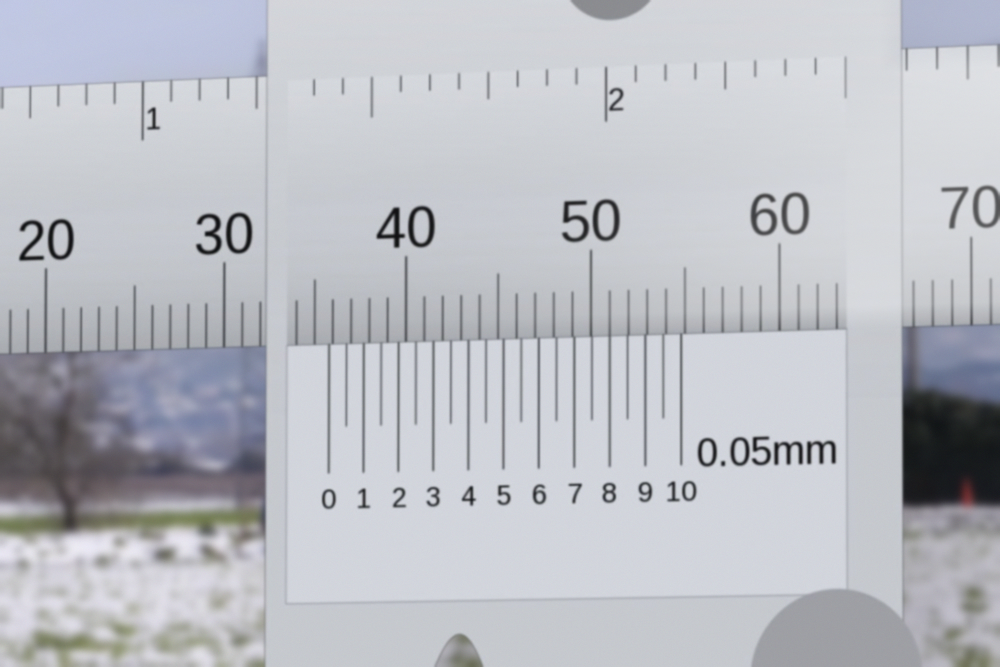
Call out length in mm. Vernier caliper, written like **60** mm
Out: **35.8** mm
